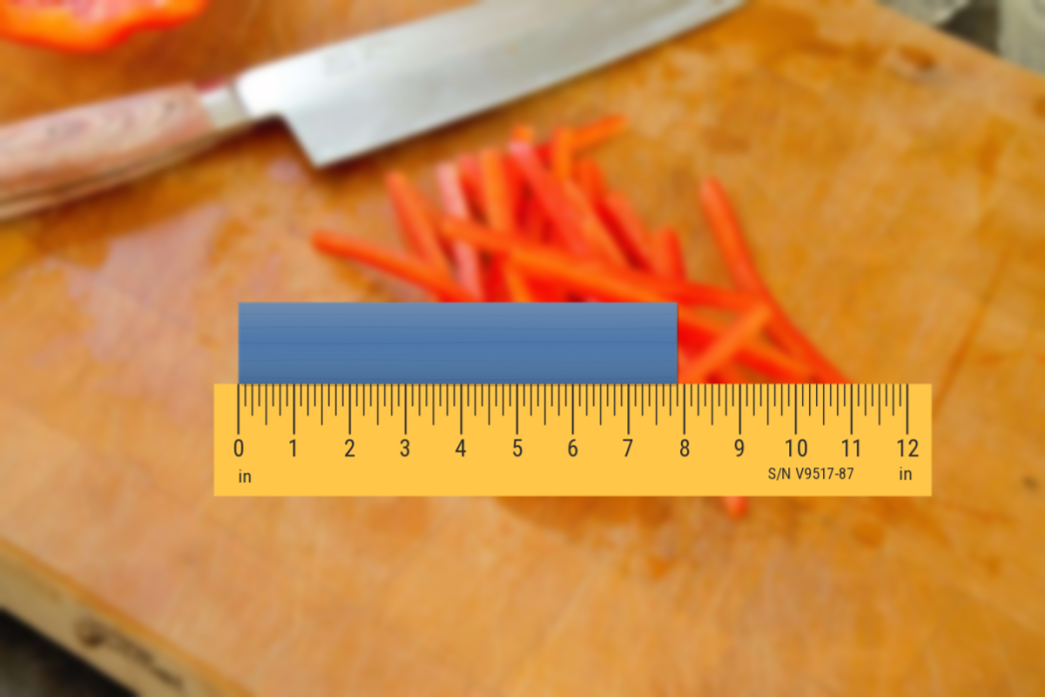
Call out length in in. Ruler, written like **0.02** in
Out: **7.875** in
